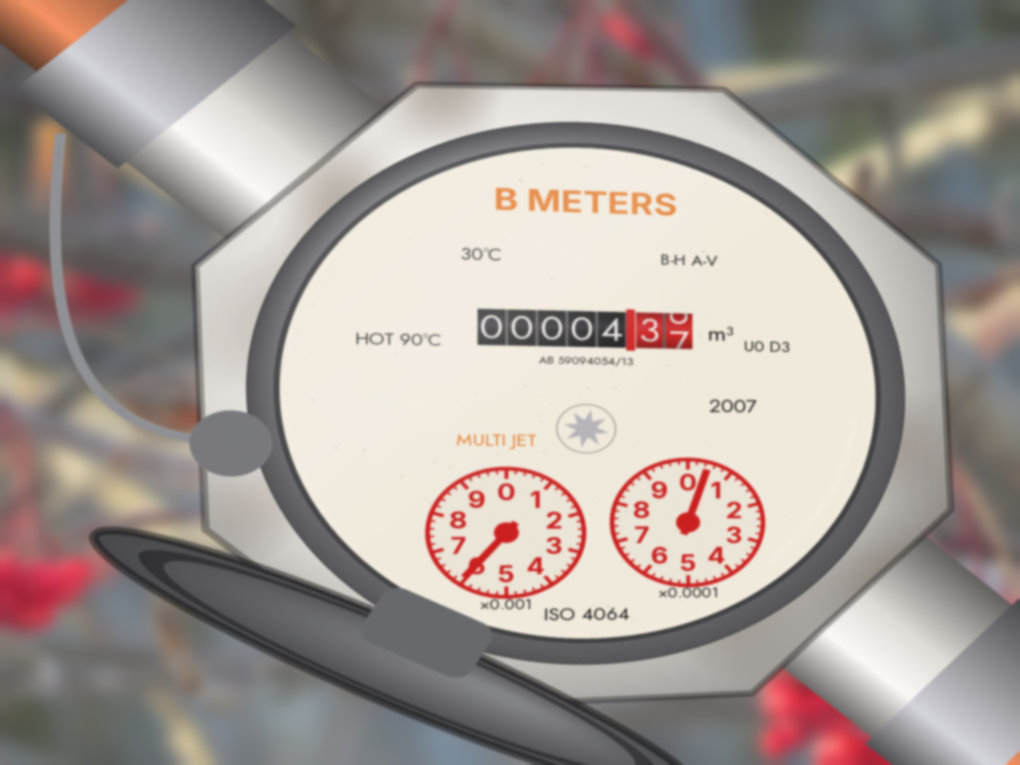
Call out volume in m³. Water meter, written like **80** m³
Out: **4.3660** m³
